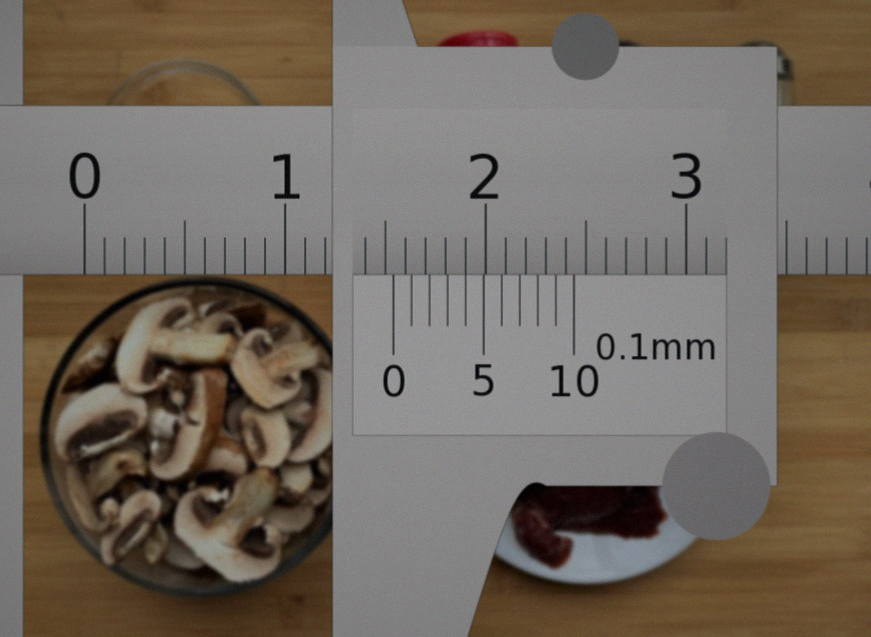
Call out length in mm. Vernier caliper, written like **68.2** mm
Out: **15.4** mm
